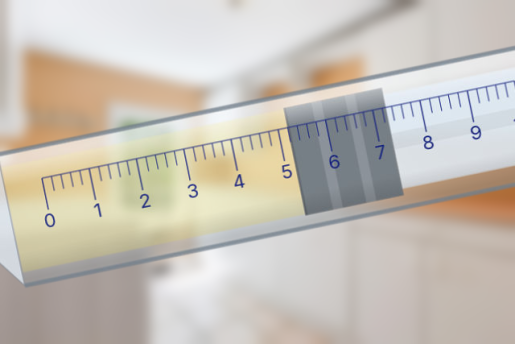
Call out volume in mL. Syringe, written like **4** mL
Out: **5.2** mL
